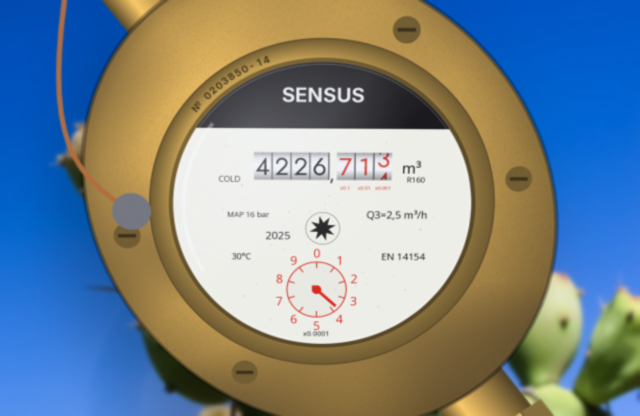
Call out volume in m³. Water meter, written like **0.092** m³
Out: **4226.7133** m³
